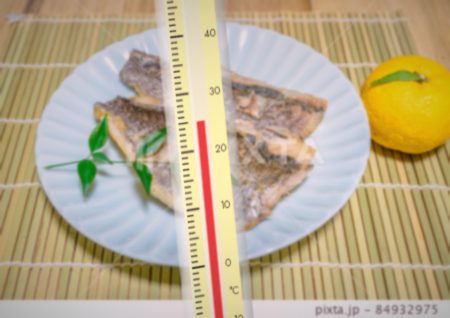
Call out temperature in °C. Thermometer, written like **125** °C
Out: **25** °C
